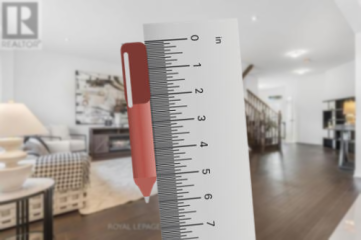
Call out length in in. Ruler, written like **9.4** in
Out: **6** in
